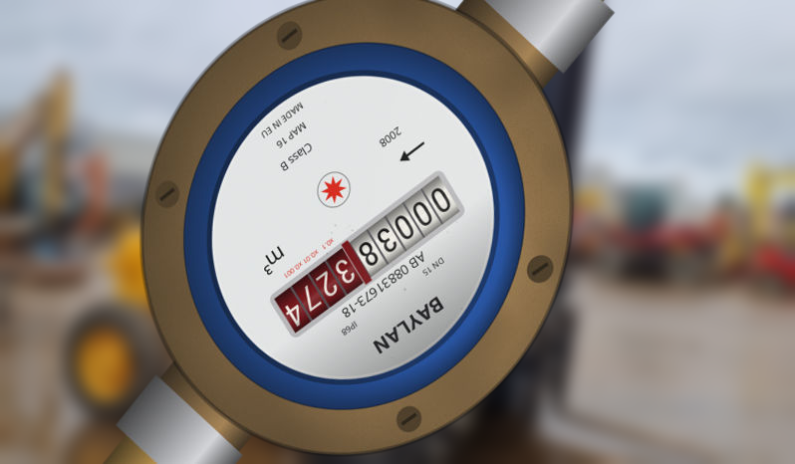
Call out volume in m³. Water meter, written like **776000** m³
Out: **38.3274** m³
